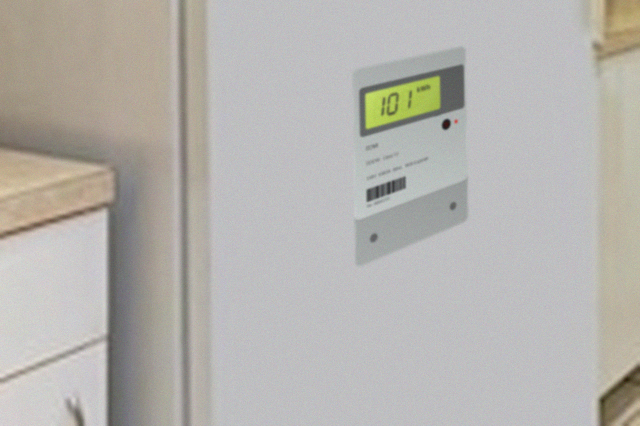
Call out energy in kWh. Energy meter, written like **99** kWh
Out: **101** kWh
